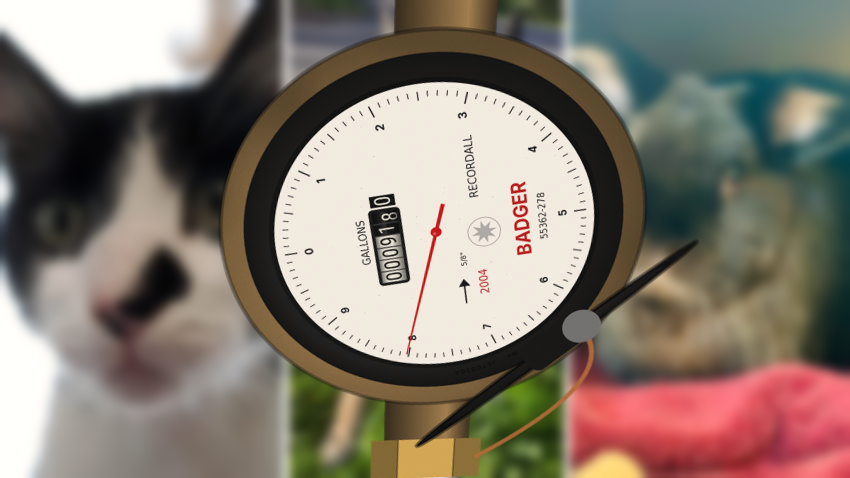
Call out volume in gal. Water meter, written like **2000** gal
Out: **9178.0** gal
